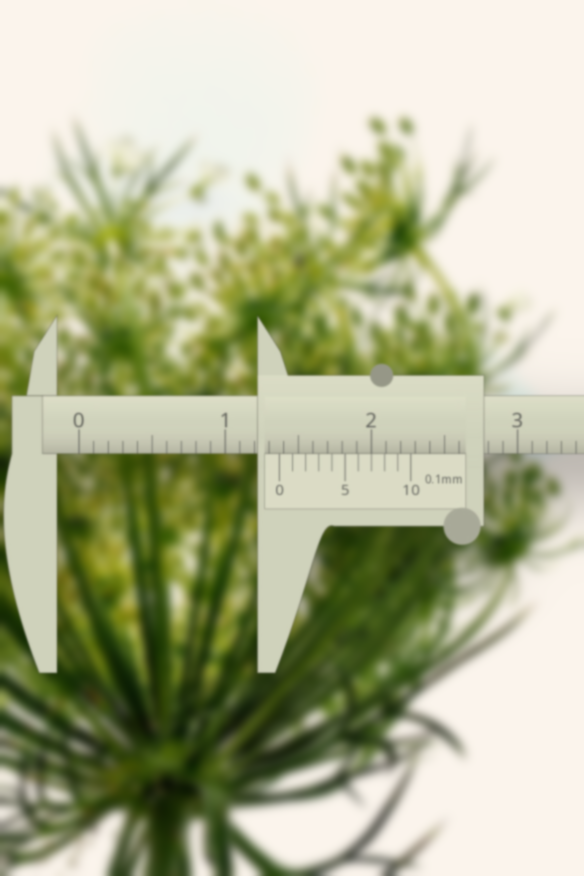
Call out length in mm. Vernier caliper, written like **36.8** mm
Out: **13.7** mm
